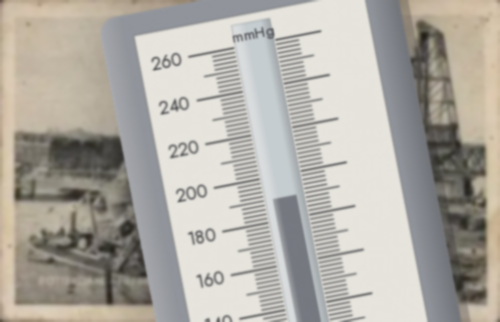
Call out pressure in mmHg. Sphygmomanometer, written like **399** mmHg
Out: **190** mmHg
